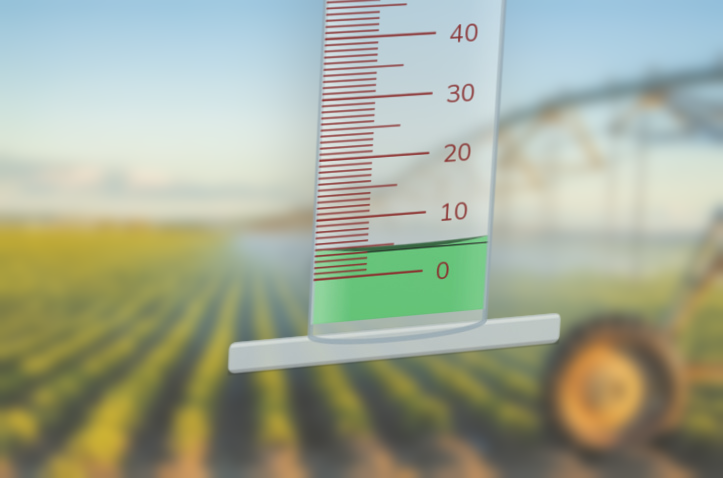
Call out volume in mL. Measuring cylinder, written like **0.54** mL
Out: **4** mL
